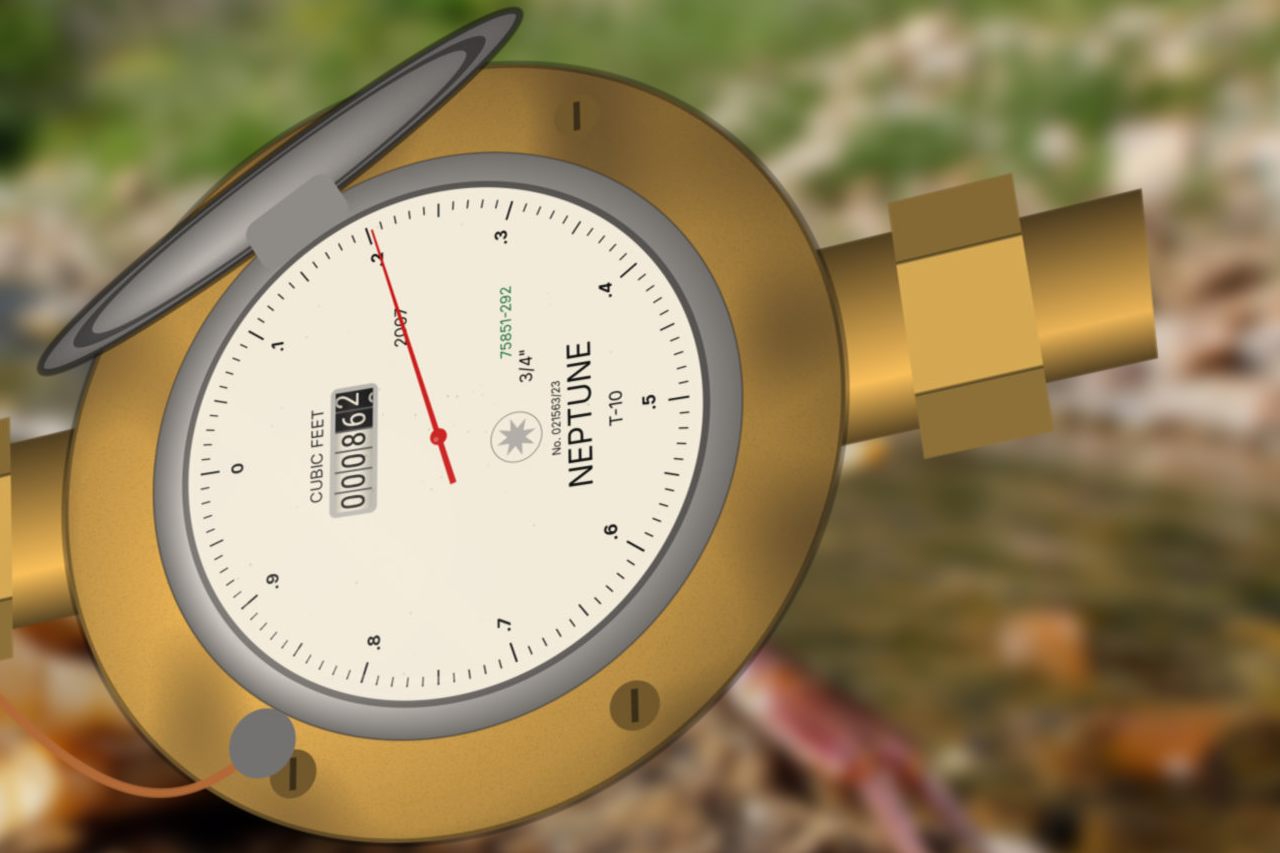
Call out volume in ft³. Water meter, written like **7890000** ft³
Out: **862.20** ft³
